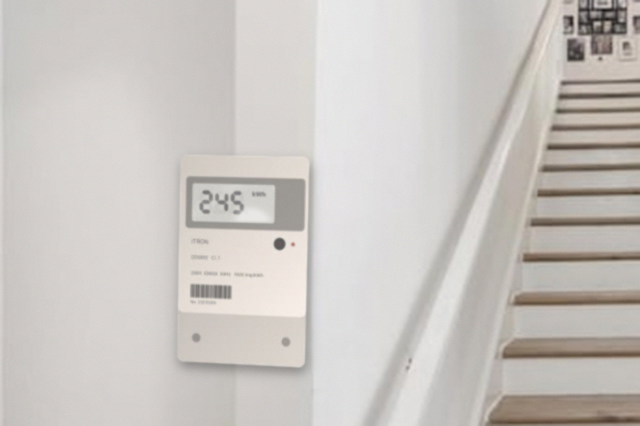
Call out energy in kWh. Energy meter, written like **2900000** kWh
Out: **245** kWh
